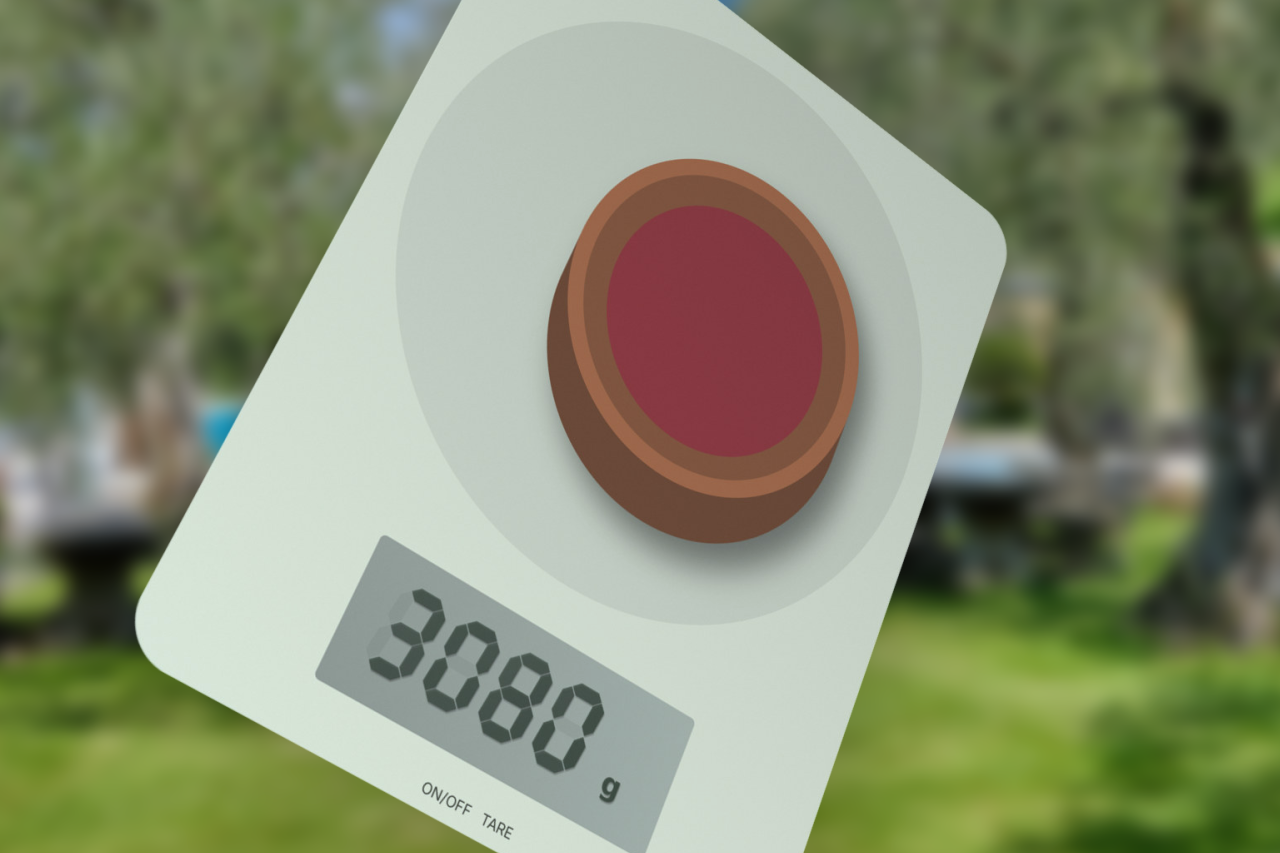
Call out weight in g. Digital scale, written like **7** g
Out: **3080** g
